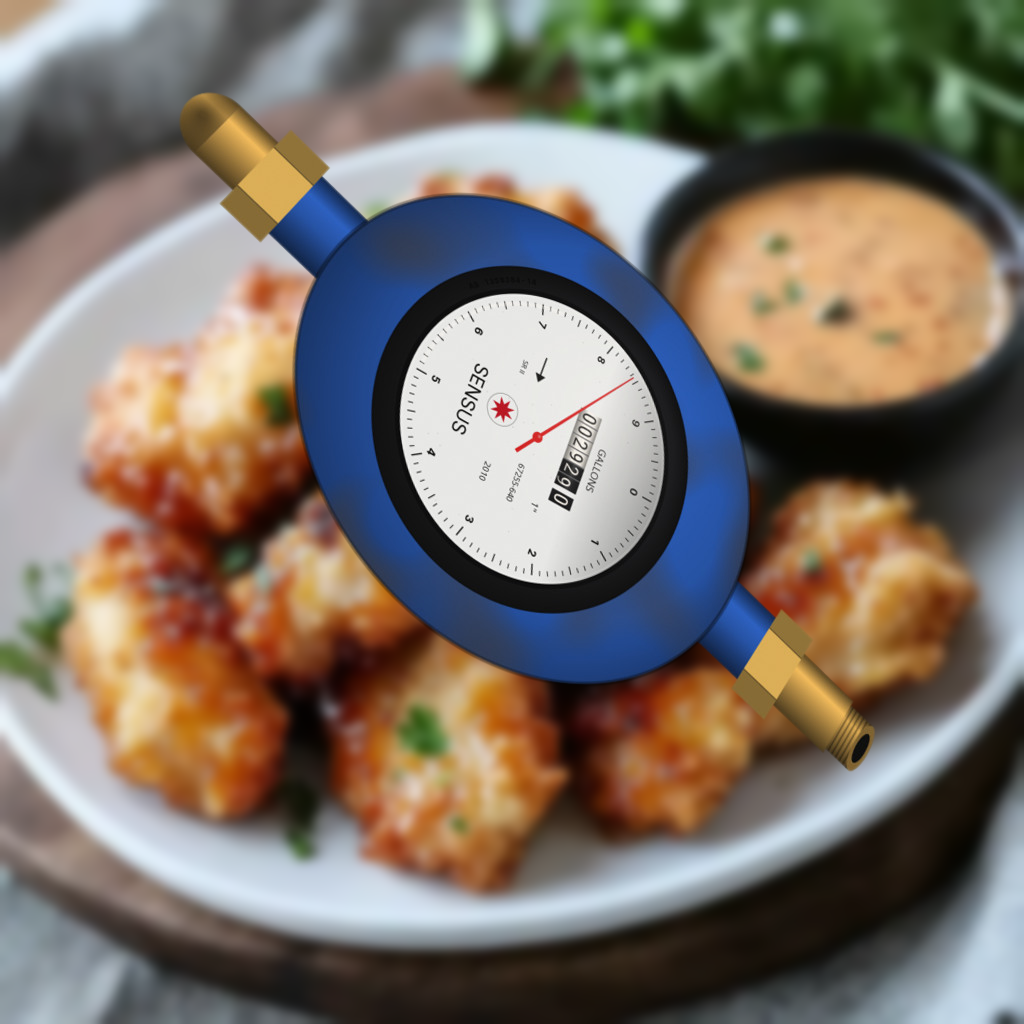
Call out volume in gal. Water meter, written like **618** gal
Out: **29288.4** gal
